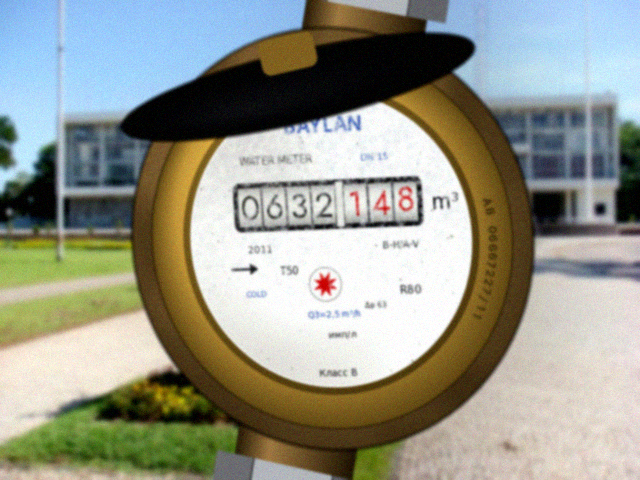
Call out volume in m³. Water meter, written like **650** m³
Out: **632.148** m³
